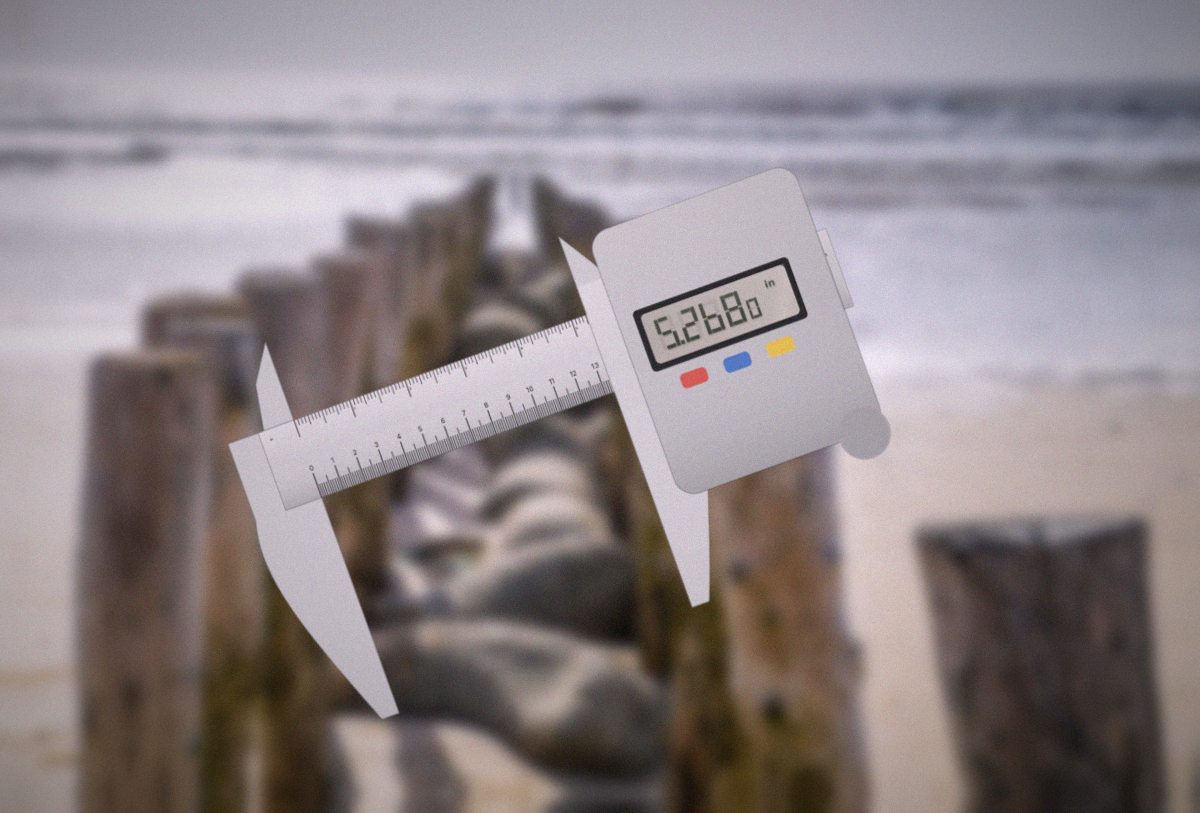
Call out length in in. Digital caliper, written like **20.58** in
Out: **5.2680** in
